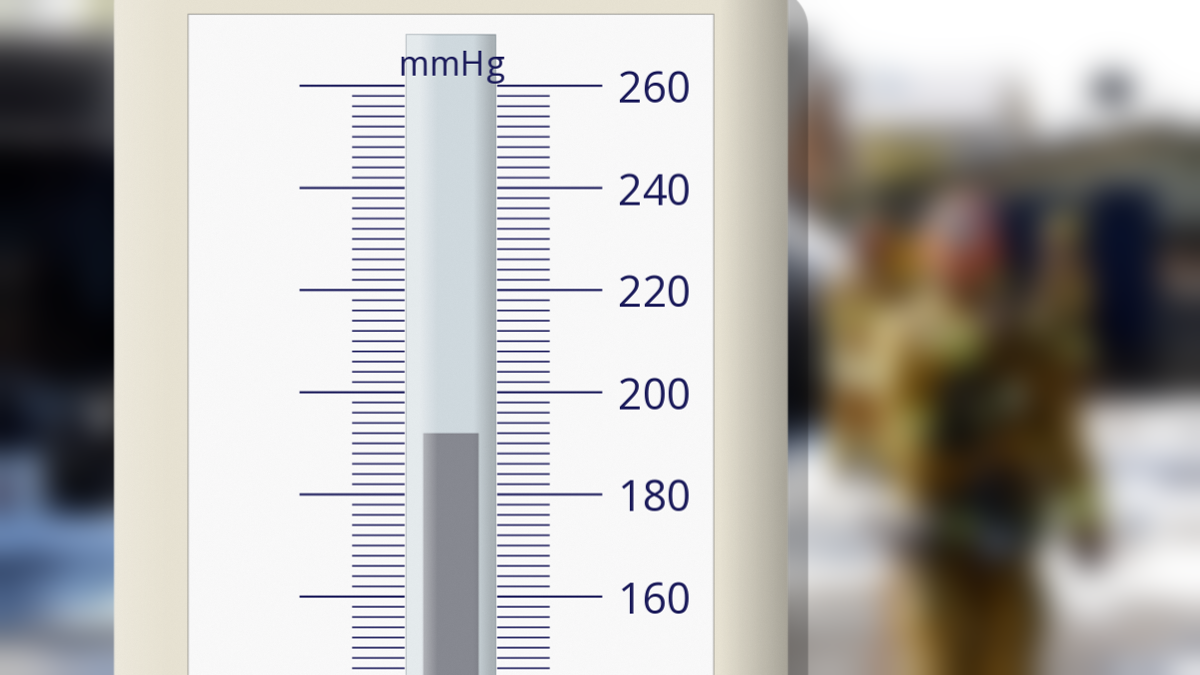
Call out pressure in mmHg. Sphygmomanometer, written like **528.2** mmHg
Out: **192** mmHg
